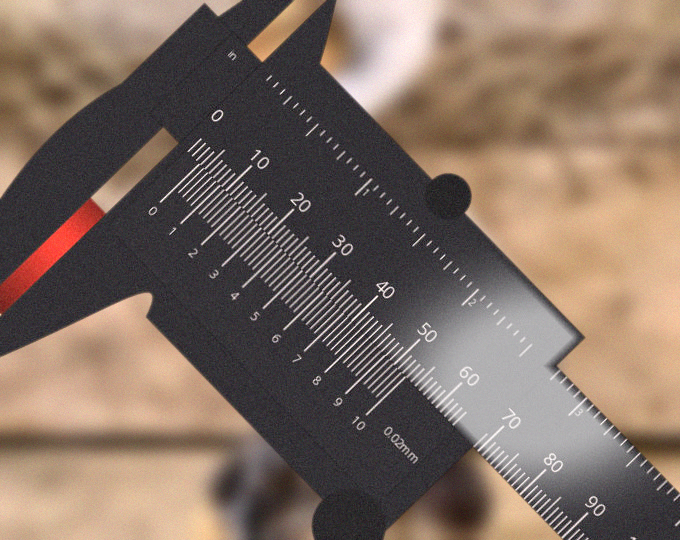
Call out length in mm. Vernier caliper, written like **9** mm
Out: **3.8** mm
